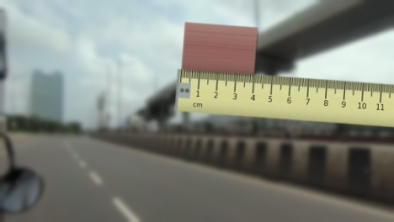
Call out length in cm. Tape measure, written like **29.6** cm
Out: **4** cm
